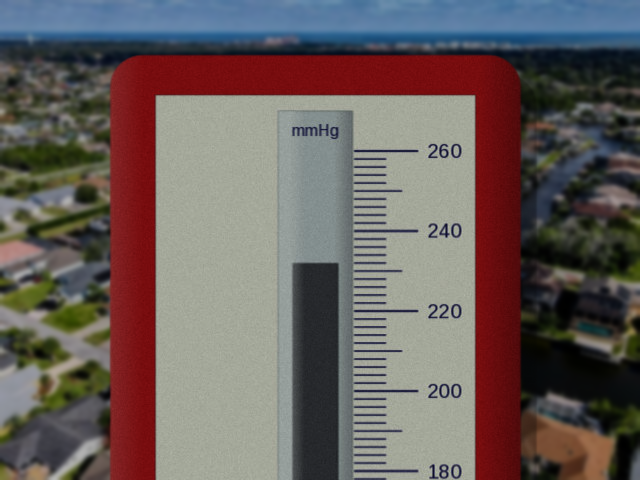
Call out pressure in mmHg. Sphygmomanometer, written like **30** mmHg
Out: **232** mmHg
